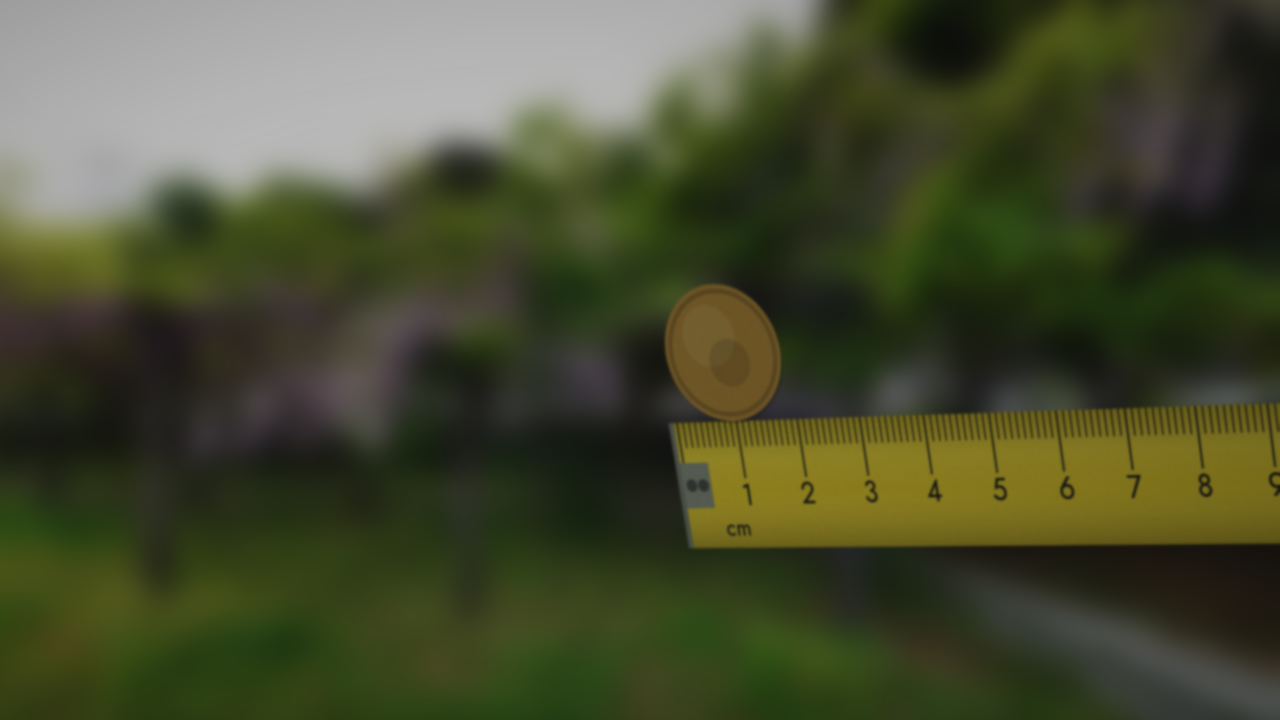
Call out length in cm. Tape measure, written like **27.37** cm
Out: **1.9** cm
